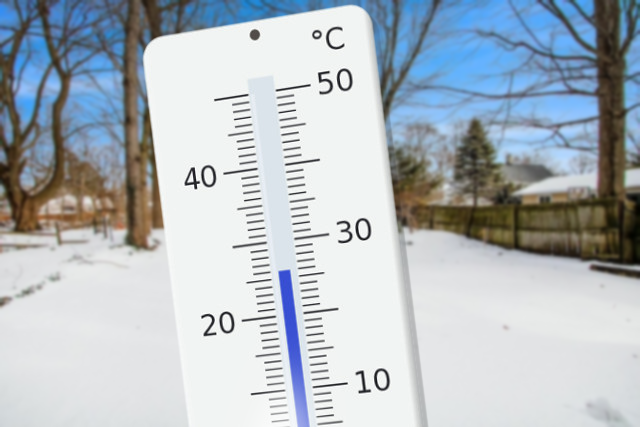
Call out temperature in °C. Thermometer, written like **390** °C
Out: **26** °C
